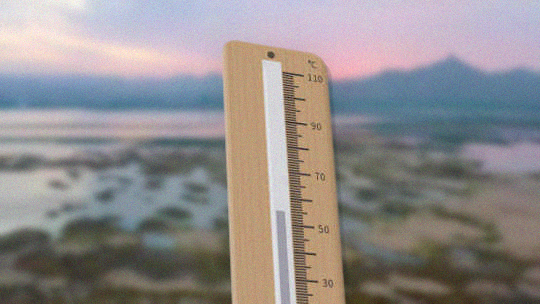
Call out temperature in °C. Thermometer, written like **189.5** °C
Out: **55** °C
